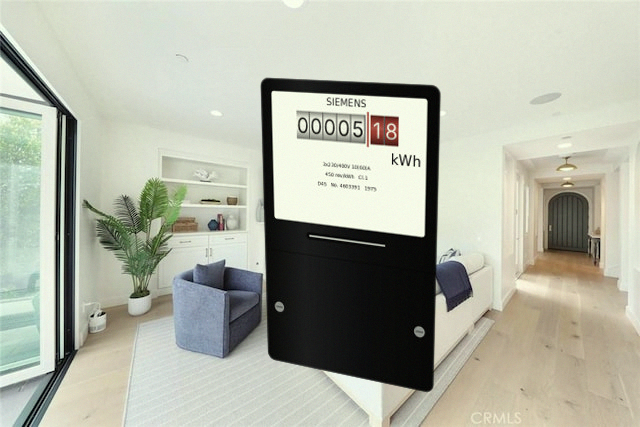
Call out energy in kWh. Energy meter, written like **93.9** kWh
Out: **5.18** kWh
